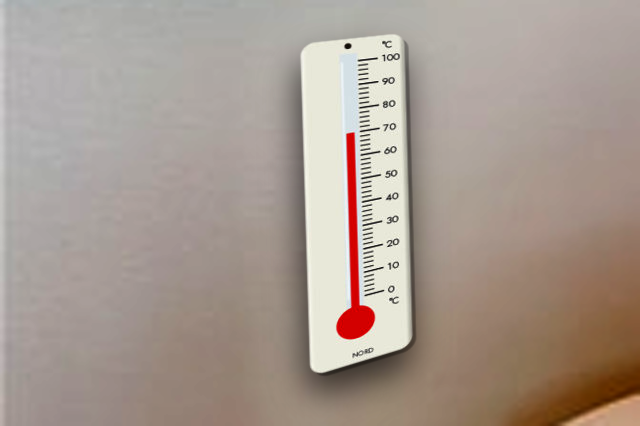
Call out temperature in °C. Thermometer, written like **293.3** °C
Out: **70** °C
